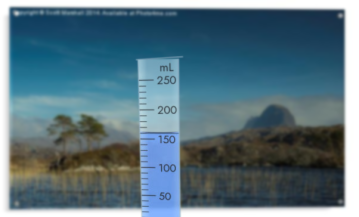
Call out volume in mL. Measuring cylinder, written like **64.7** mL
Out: **160** mL
